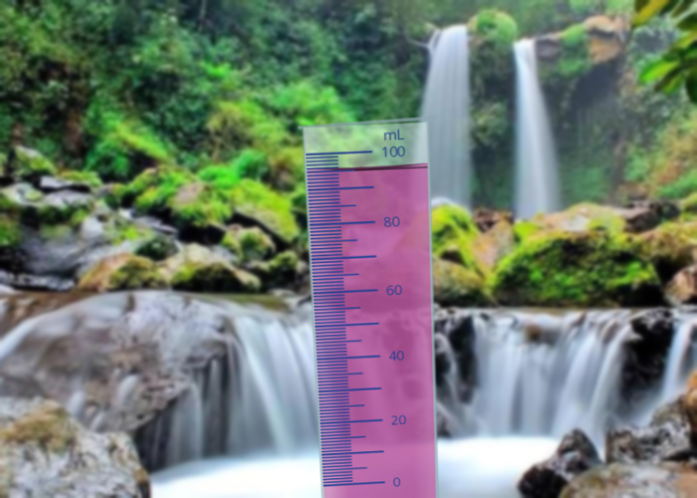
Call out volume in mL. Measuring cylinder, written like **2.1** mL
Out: **95** mL
